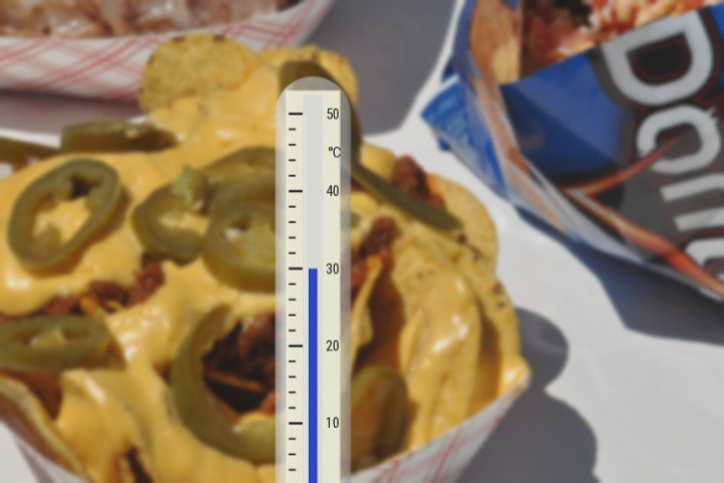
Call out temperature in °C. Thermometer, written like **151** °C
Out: **30** °C
